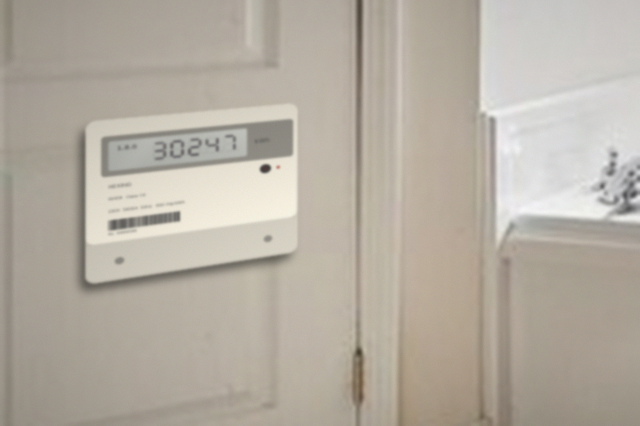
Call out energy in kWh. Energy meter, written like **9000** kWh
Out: **30247** kWh
